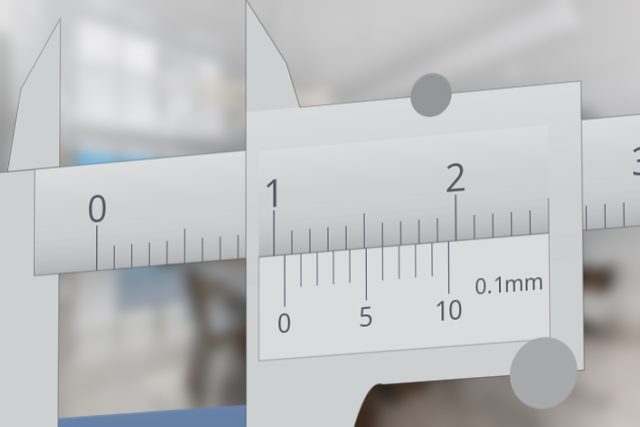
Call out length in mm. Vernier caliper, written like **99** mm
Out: **10.6** mm
